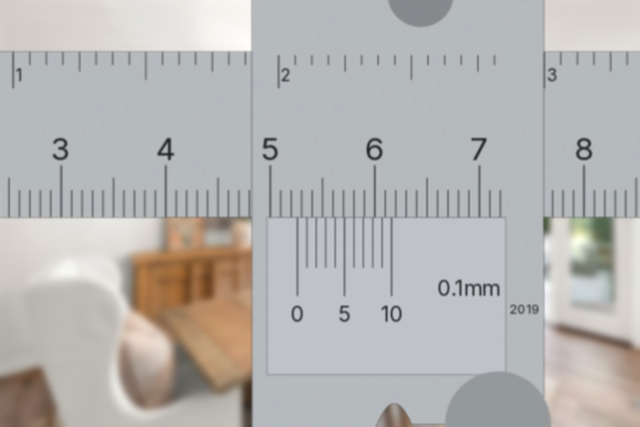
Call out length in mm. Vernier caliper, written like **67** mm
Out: **52.6** mm
